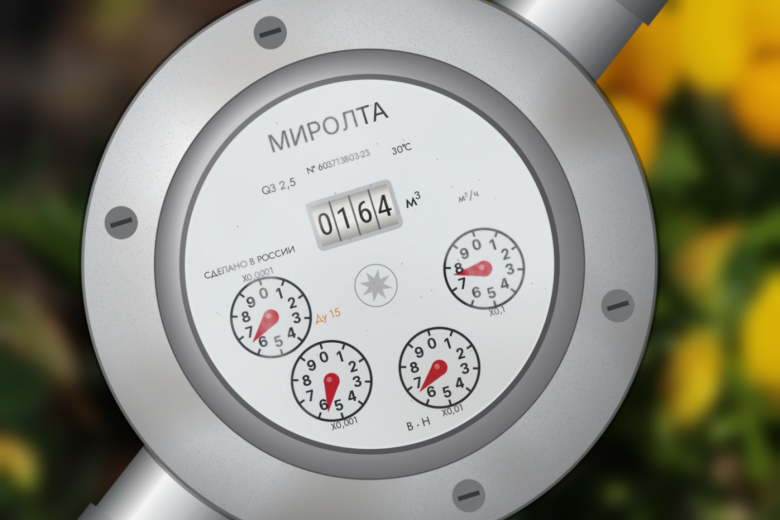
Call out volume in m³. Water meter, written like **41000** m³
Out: **164.7656** m³
